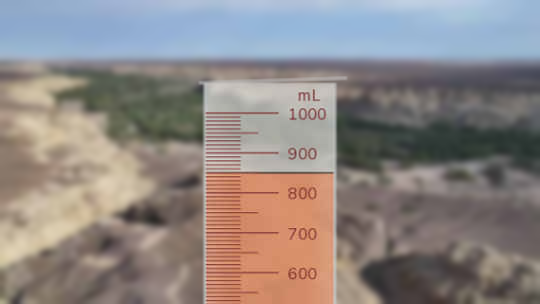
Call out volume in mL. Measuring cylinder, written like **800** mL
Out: **850** mL
